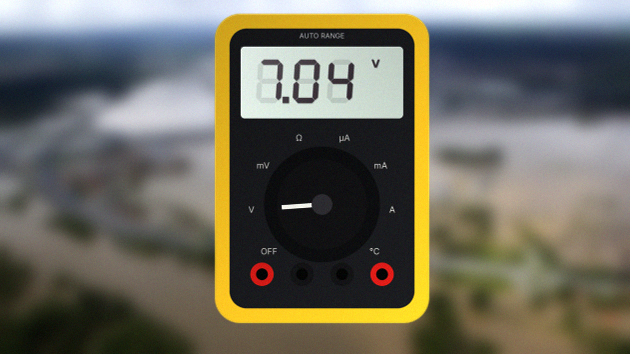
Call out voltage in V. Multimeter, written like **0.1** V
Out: **7.04** V
